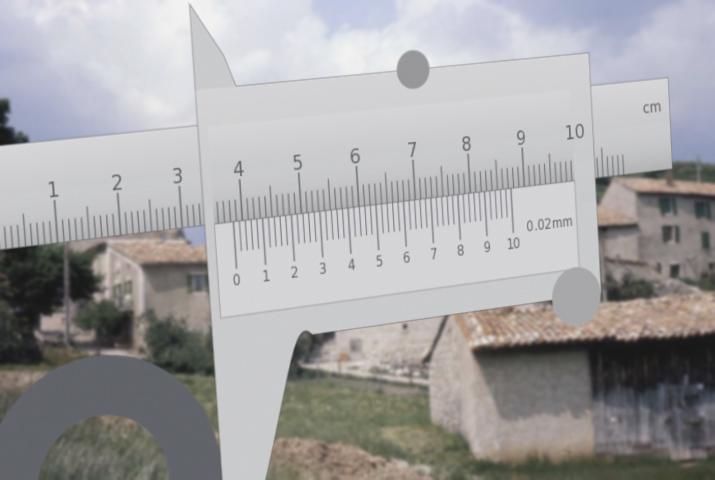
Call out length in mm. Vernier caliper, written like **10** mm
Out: **38.5** mm
